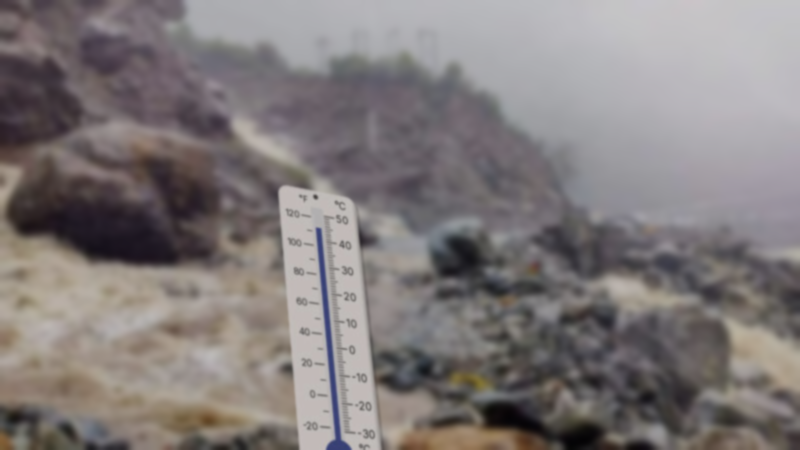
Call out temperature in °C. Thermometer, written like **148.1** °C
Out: **45** °C
